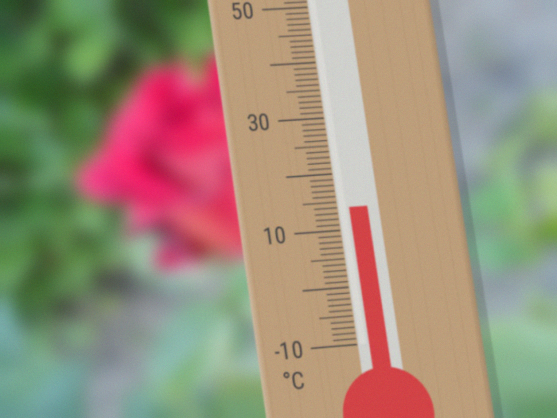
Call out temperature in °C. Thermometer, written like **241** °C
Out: **14** °C
